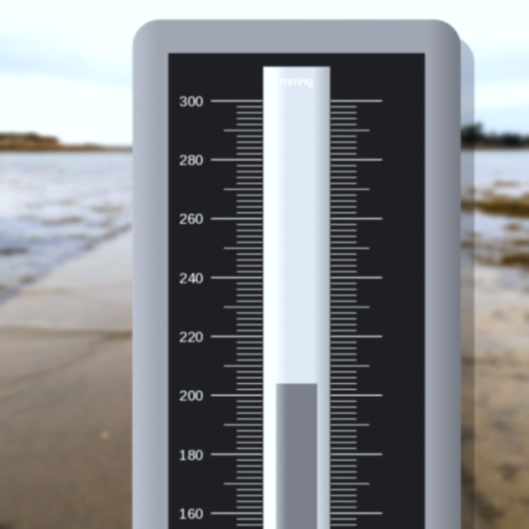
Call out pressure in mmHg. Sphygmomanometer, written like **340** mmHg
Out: **204** mmHg
